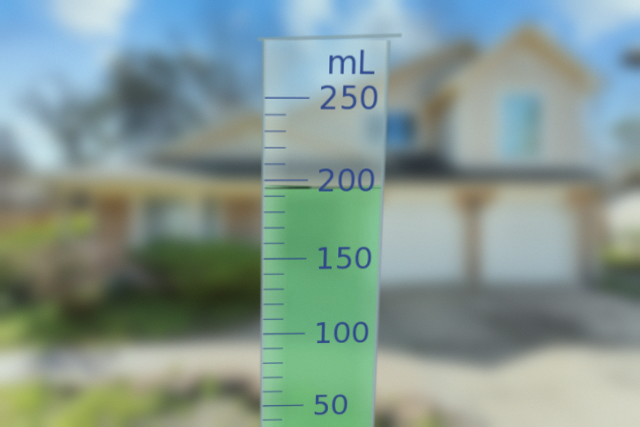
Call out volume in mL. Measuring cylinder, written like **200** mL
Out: **195** mL
